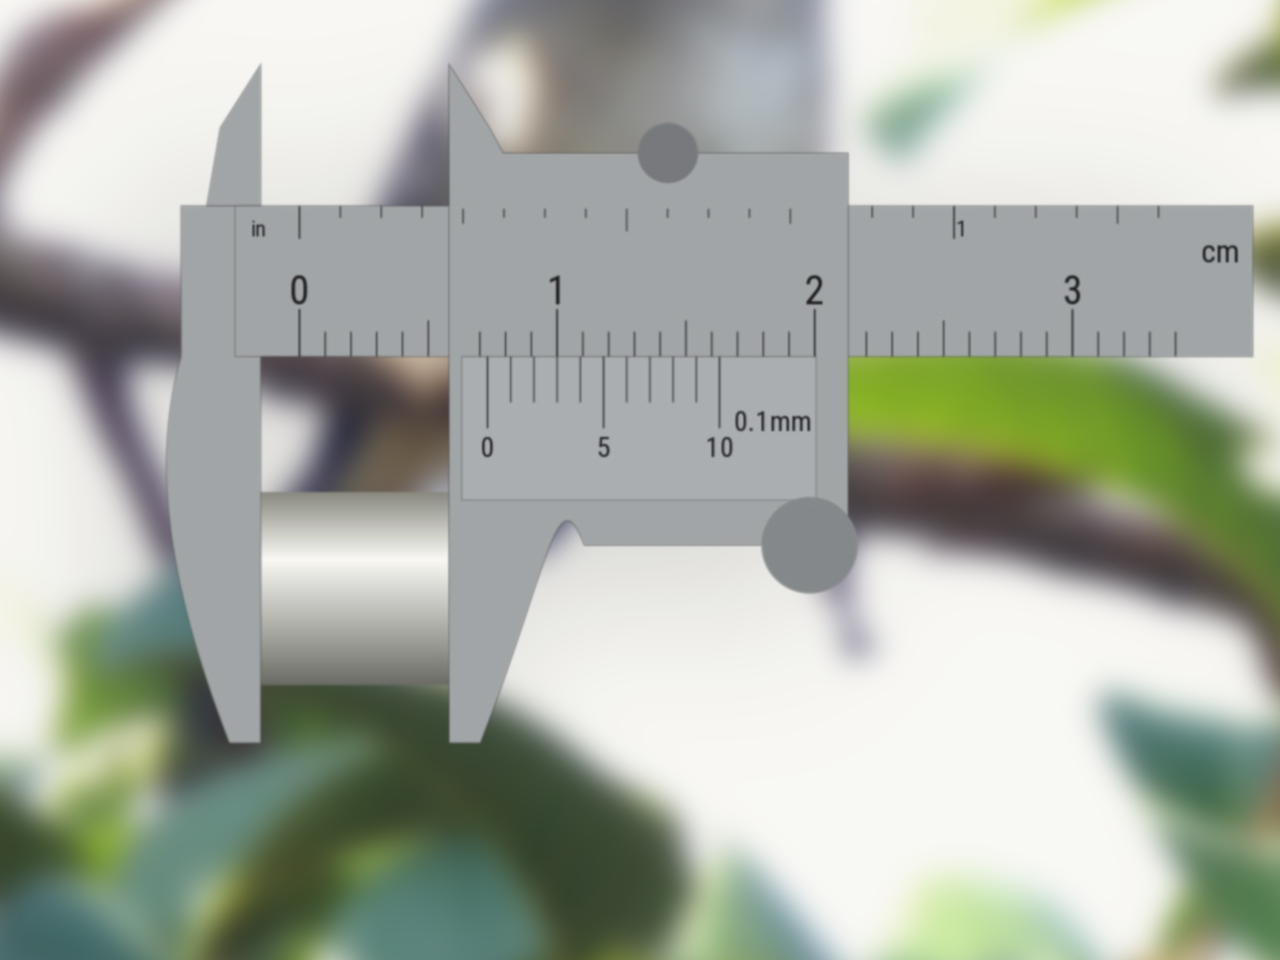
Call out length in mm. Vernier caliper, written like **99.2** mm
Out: **7.3** mm
